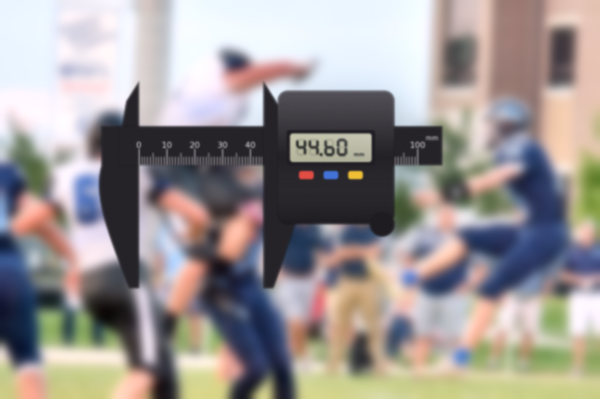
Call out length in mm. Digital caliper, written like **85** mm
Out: **44.60** mm
